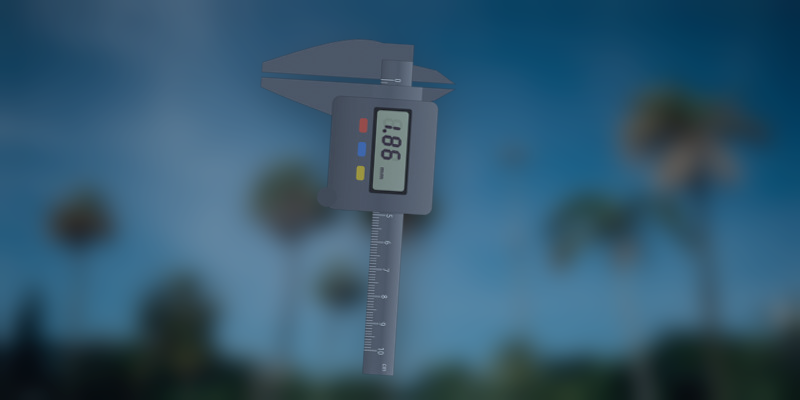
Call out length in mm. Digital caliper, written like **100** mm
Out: **1.86** mm
